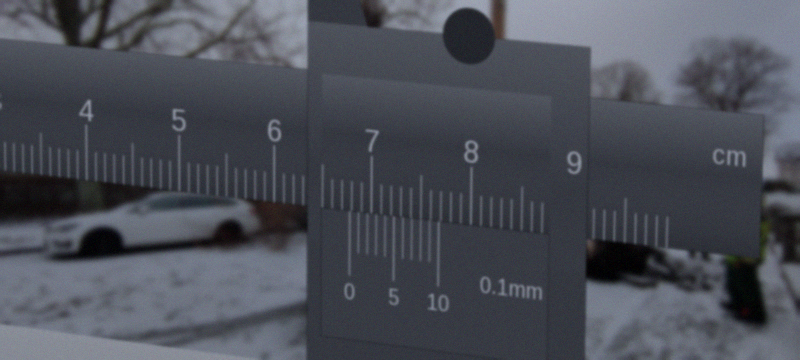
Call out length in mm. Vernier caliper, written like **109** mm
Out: **67.8** mm
